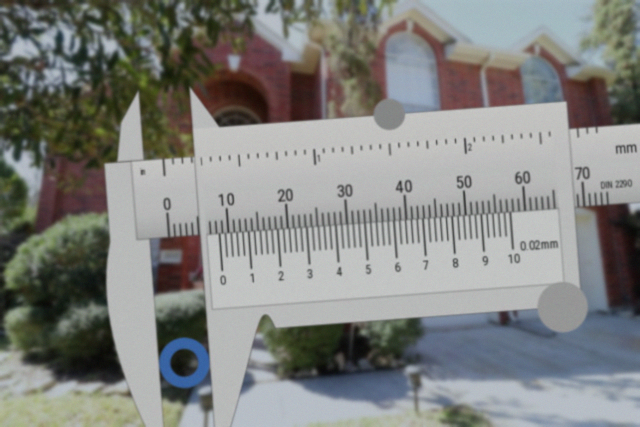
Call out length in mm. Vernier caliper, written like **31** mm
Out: **8.5** mm
